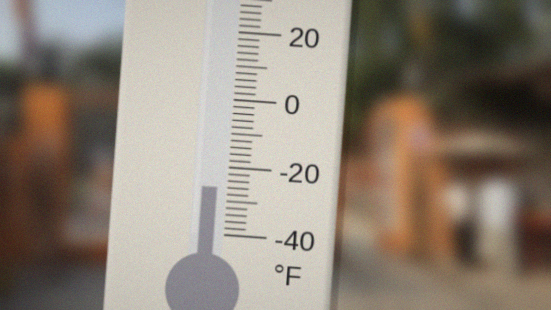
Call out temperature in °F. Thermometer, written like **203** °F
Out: **-26** °F
